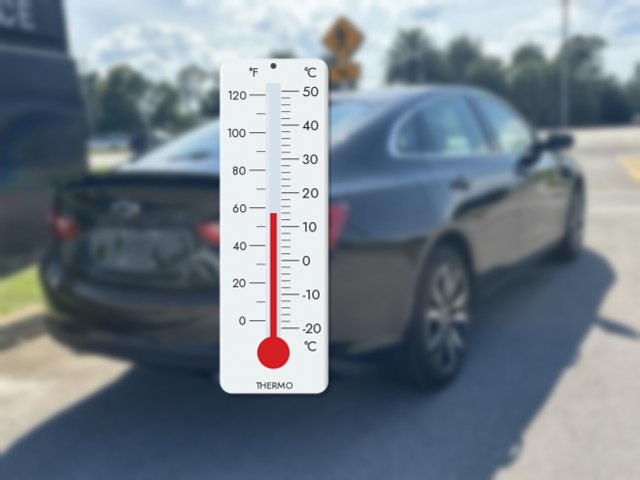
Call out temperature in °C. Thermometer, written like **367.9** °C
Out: **14** °C
